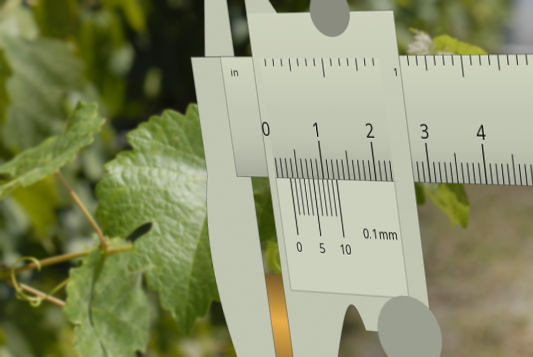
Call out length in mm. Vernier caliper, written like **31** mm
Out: **3.5** mm
